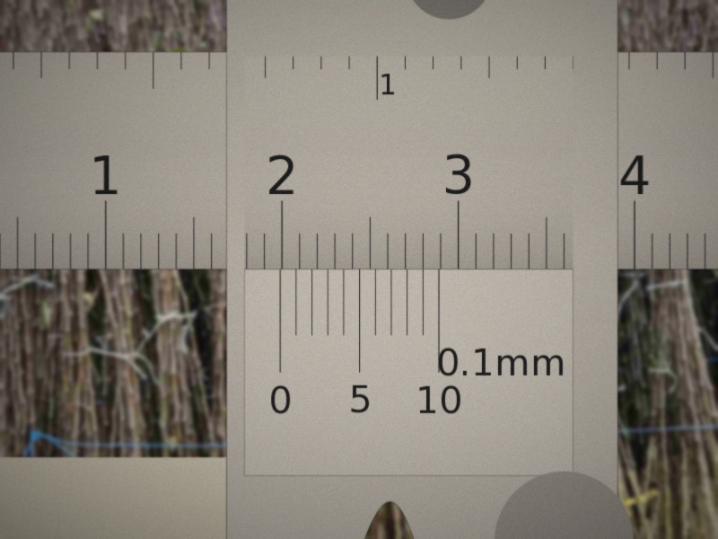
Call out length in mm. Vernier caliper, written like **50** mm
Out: **19.9** mm
